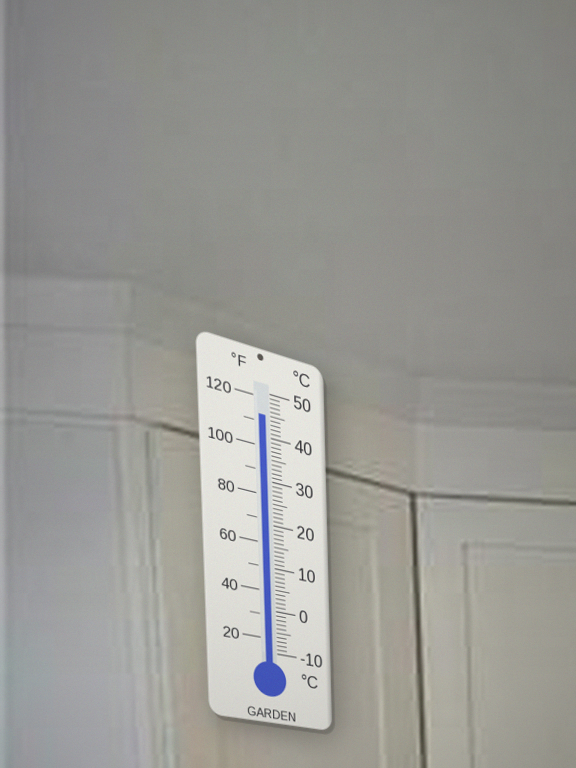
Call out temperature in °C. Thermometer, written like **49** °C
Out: **45** °C
